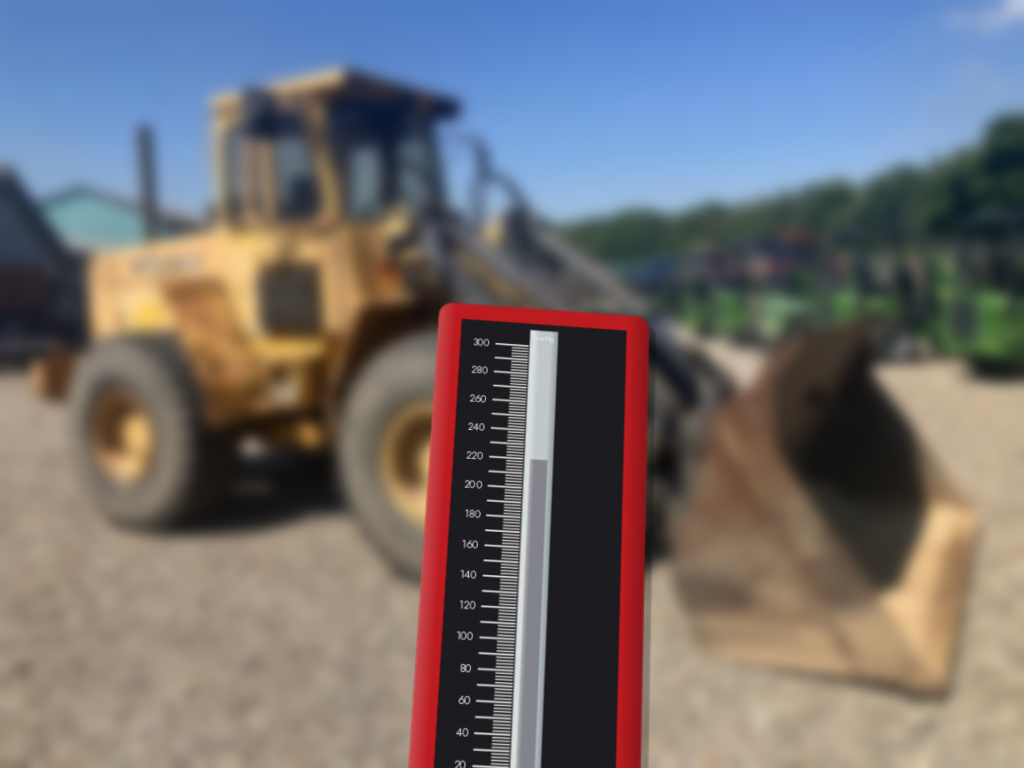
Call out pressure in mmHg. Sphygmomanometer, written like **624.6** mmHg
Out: **220** mmHg
